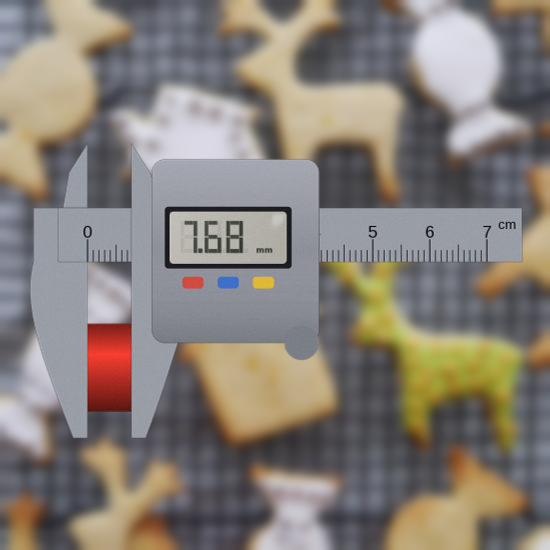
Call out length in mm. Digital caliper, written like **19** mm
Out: **7.68** mm
